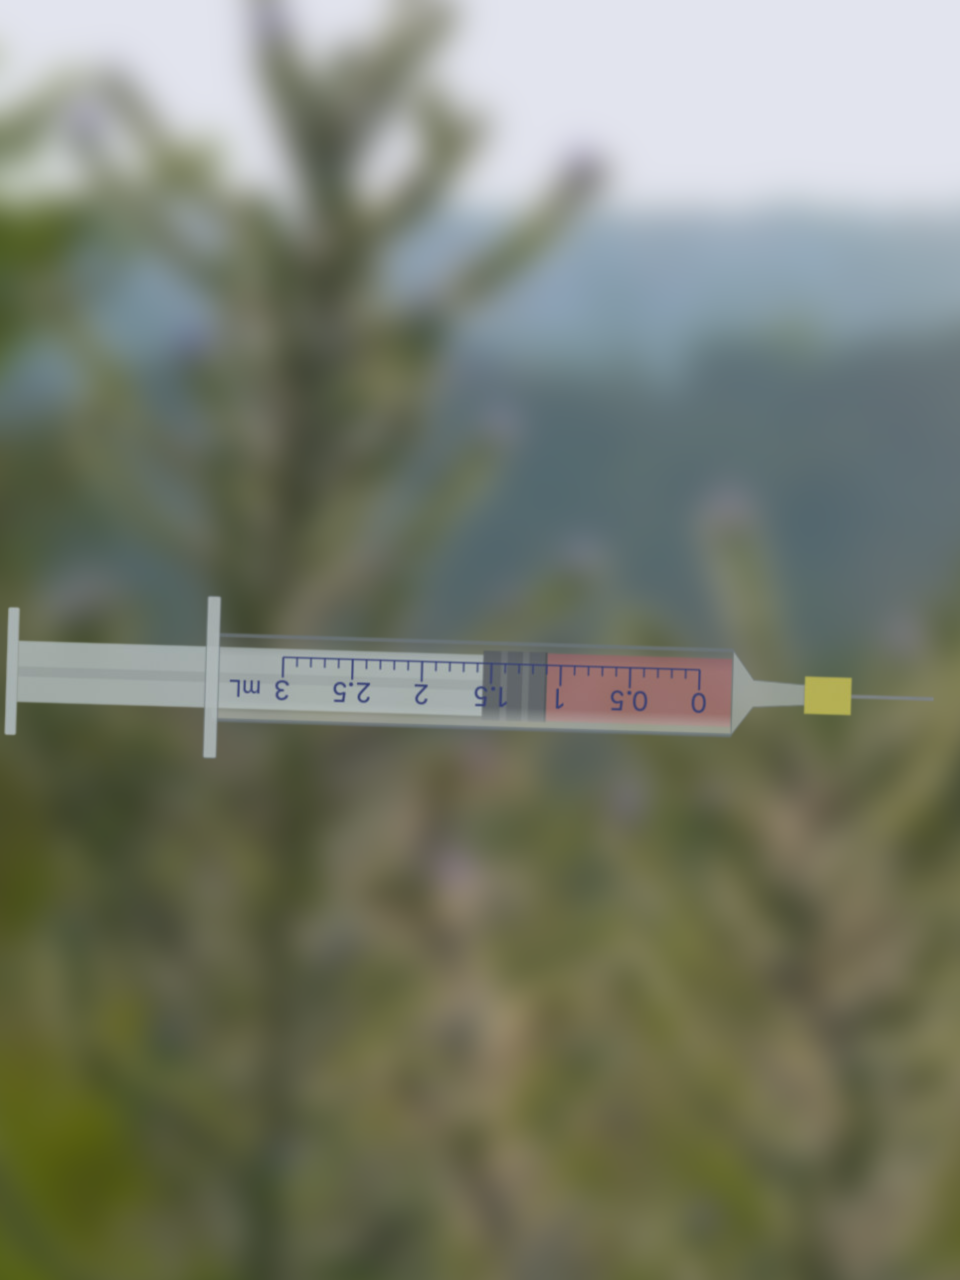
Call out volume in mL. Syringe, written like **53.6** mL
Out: **1.1** mL
